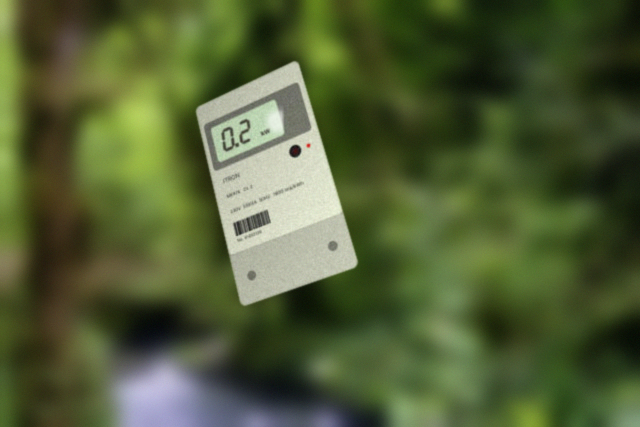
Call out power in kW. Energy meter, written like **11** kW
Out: **0.2** kW
